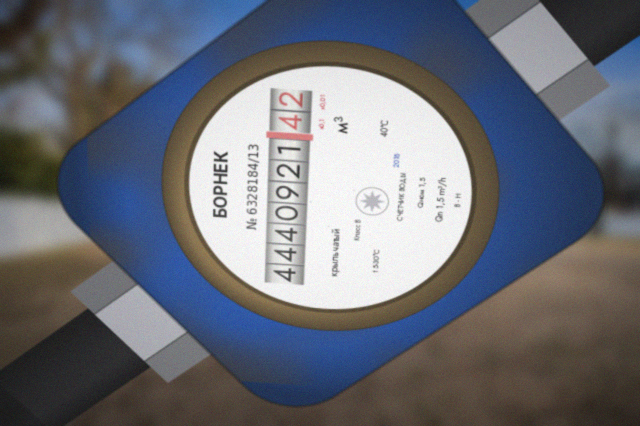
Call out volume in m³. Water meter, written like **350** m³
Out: **4440921.42** m³
